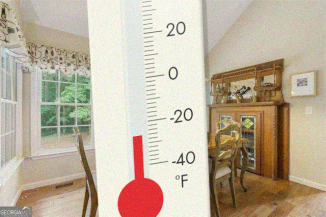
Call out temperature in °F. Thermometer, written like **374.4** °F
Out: **-26** °F
